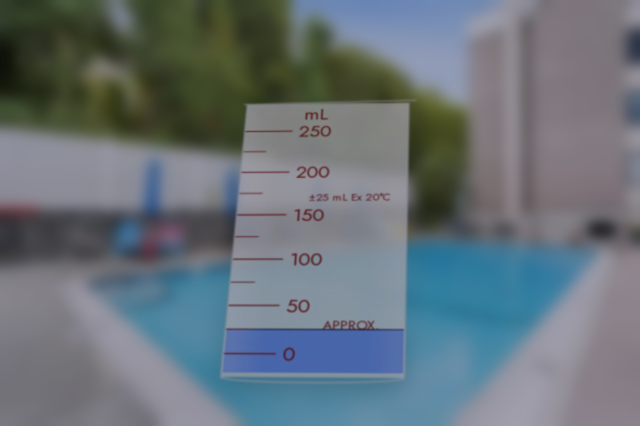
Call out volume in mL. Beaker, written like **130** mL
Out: **25** mL
